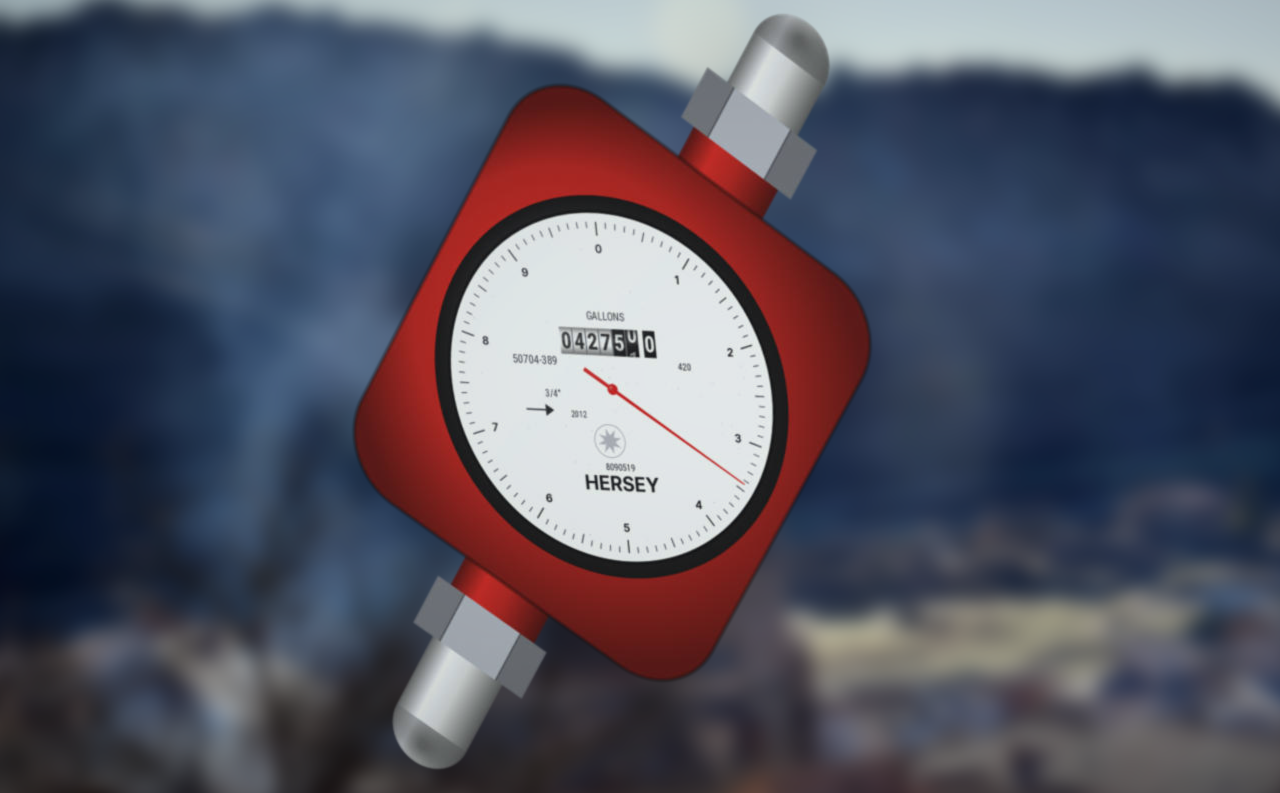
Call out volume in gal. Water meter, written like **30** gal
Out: **427503.4** gal
